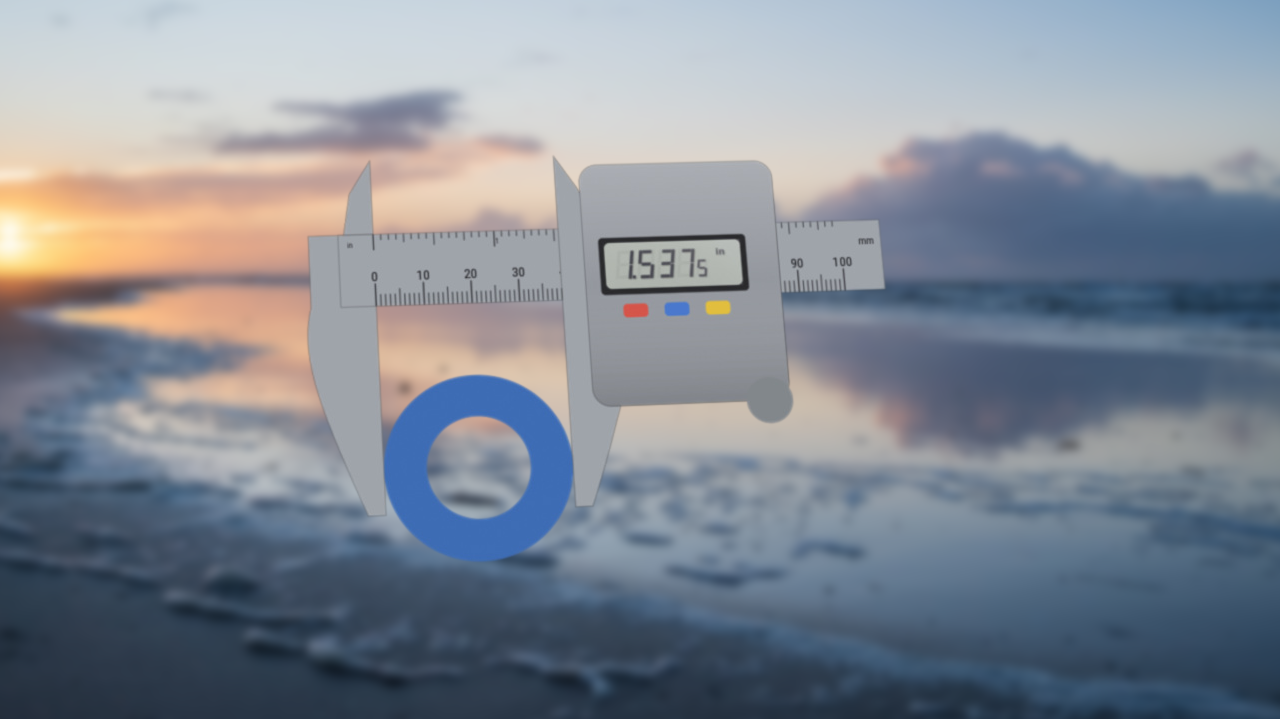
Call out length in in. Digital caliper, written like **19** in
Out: **1.5375** in
